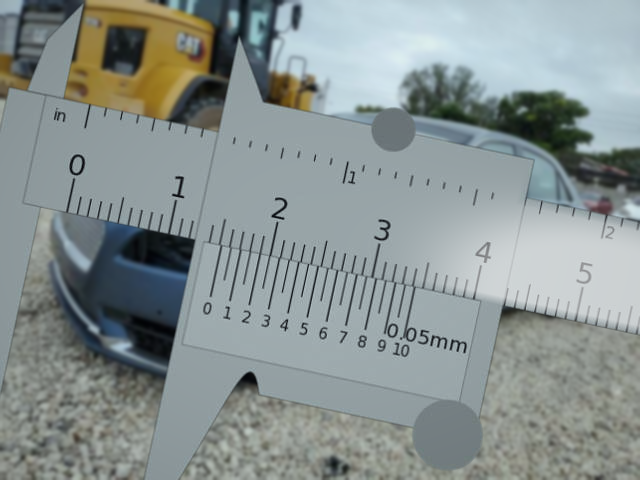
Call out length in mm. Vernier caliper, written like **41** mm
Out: **15.2** mm
